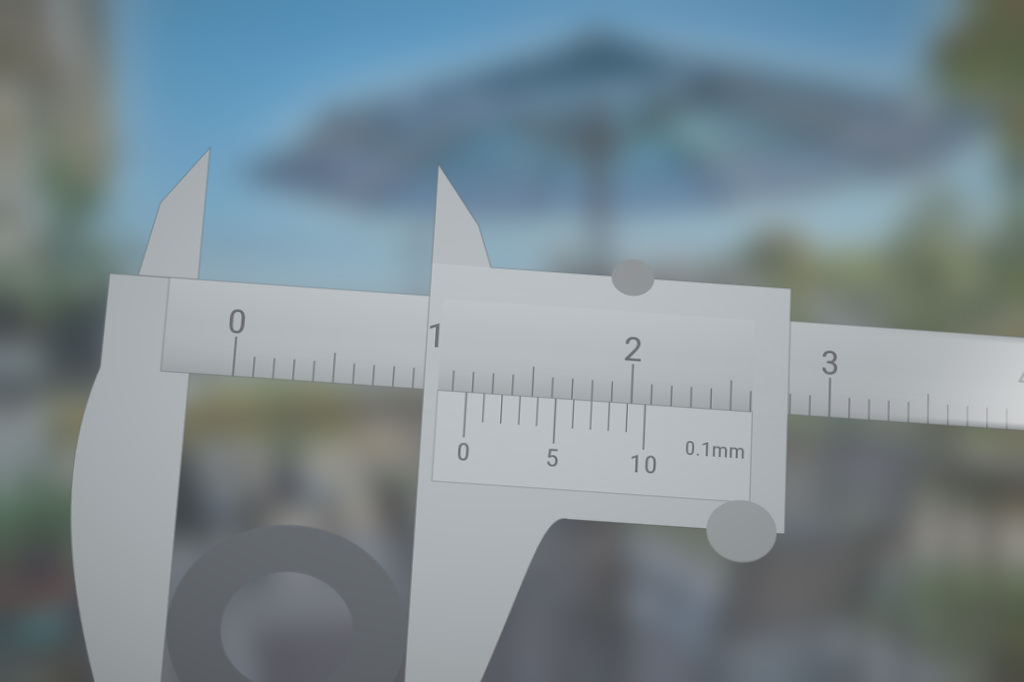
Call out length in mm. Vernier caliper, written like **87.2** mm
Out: **11.7** mm
